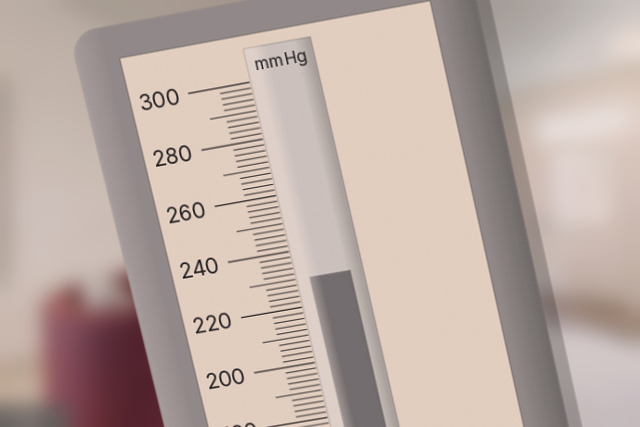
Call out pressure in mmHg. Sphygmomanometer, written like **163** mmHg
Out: **230** mmHg
